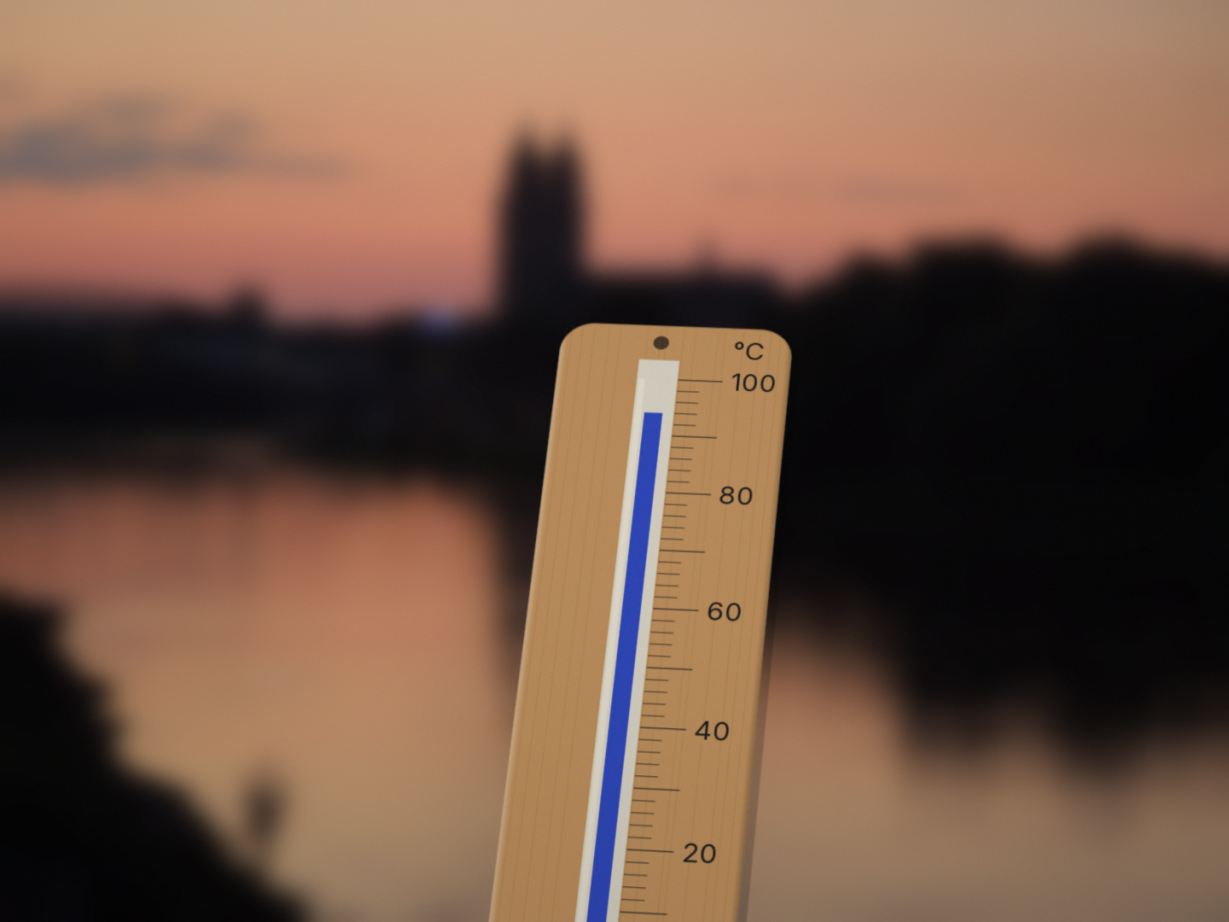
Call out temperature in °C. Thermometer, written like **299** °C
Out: **94** °C
